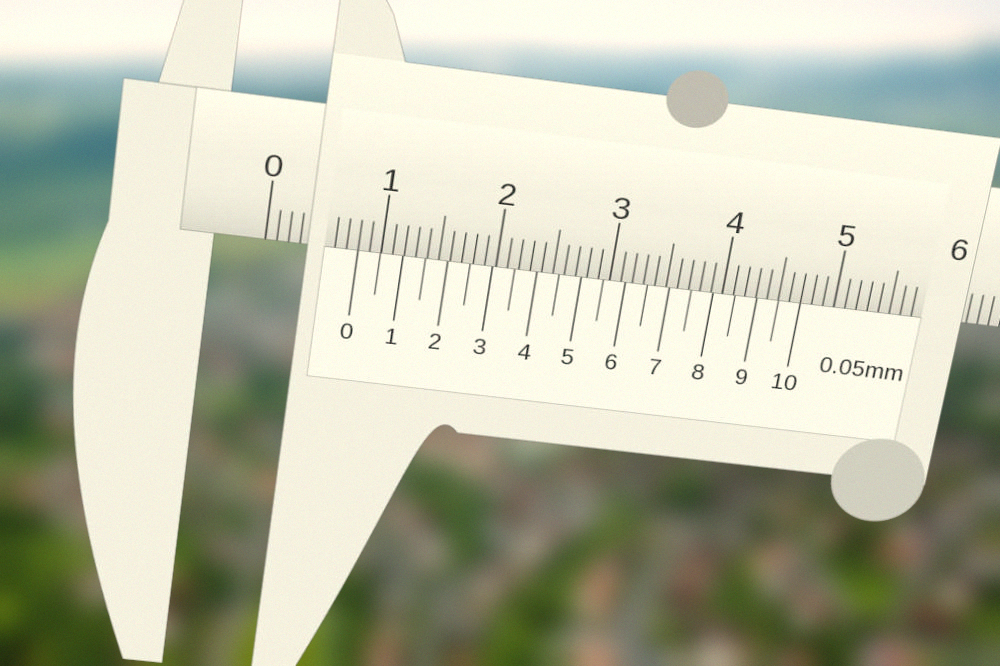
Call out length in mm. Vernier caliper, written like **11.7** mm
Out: **8.0** mm
